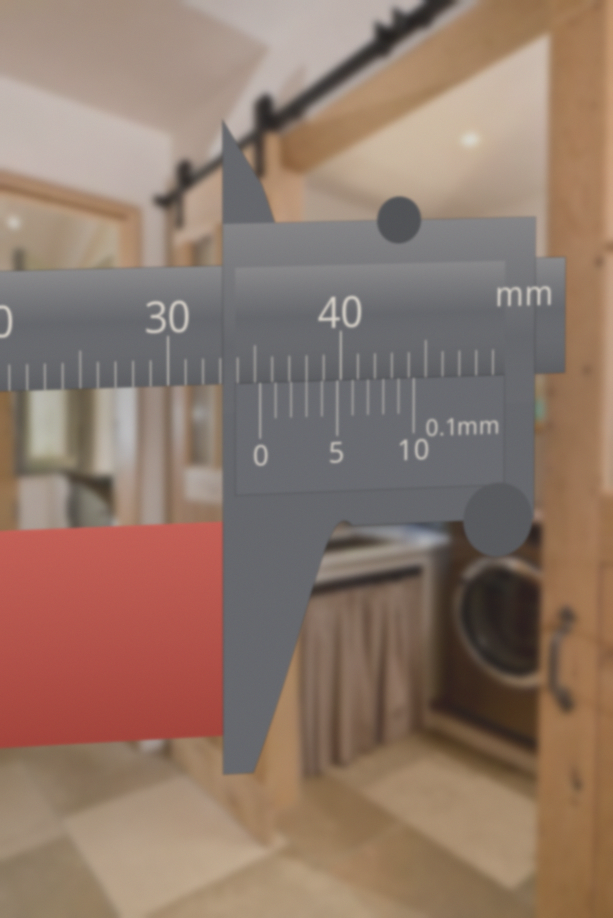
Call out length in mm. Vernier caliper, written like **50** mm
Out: **35.3** mm
